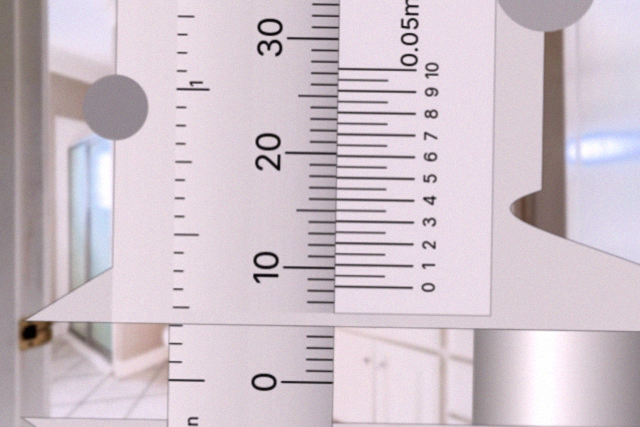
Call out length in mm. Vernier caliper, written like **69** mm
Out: **8.4** mm
